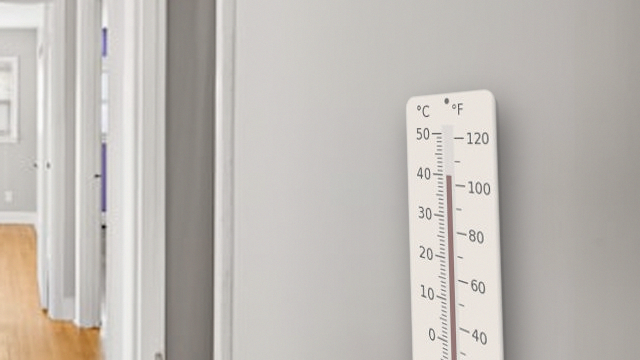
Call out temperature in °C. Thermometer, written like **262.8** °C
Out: **40** °C
